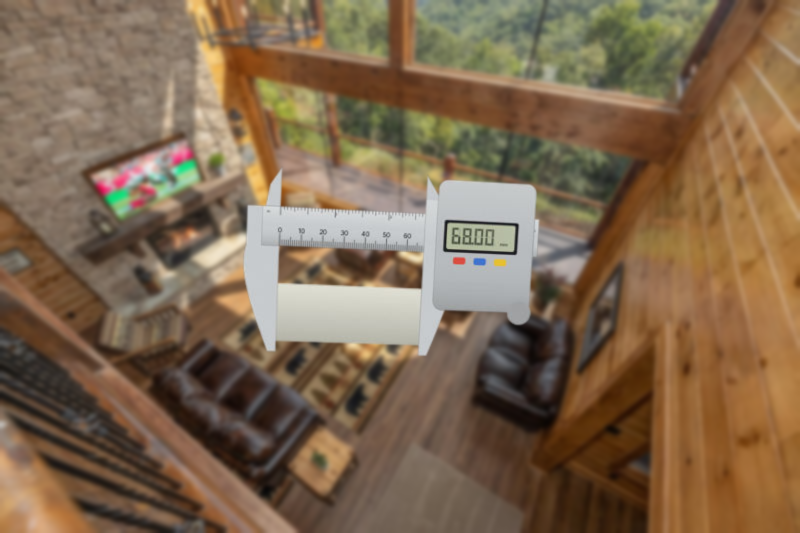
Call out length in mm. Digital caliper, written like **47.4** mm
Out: **68.00** mm
